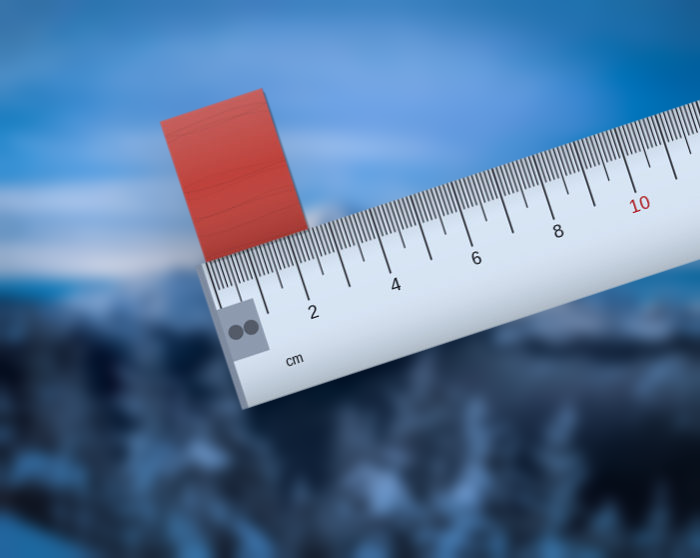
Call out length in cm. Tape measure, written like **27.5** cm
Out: **2.5** cm
